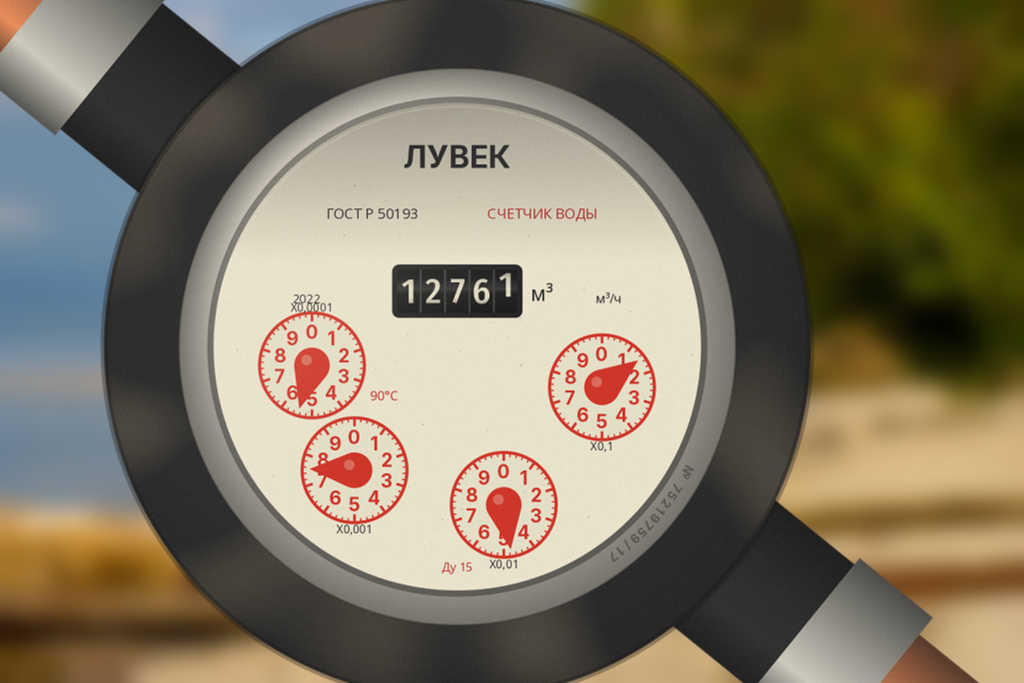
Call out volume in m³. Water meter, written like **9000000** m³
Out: **12761.1475** m³
